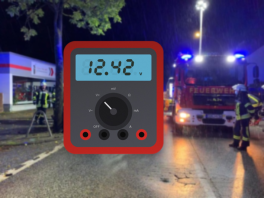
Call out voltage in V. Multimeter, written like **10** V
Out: **12.42** V
